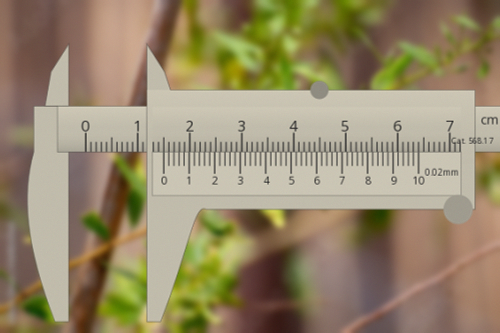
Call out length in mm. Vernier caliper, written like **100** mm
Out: **15.0** mm
